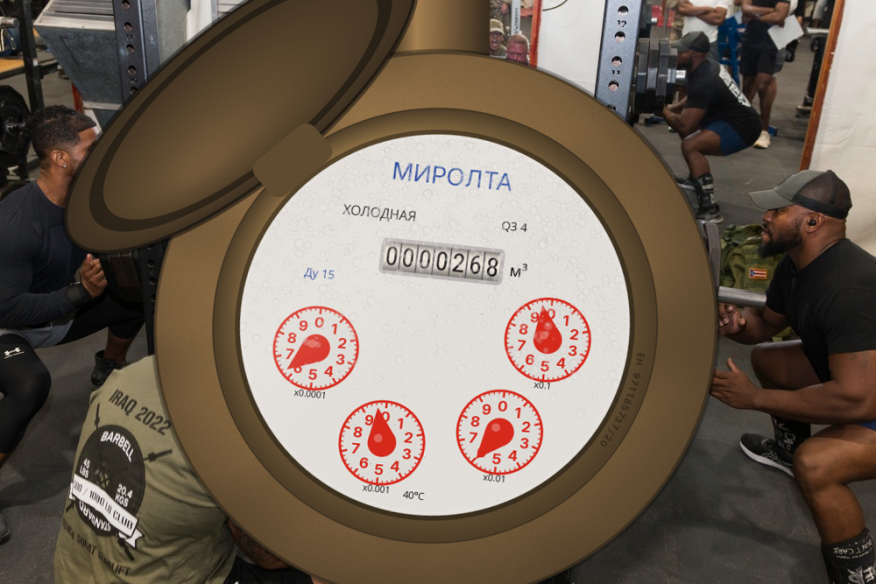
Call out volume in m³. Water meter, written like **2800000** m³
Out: **267.9596** m³
